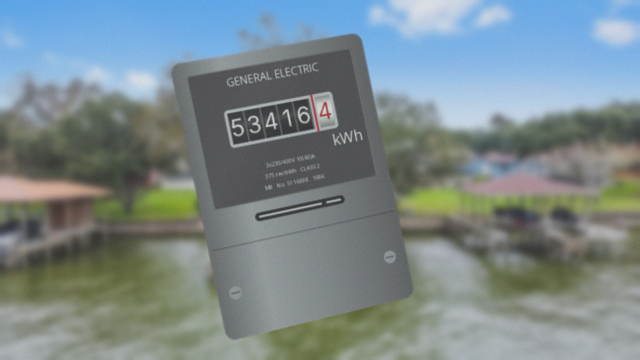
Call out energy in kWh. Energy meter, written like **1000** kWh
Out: **53416.4** kWh
